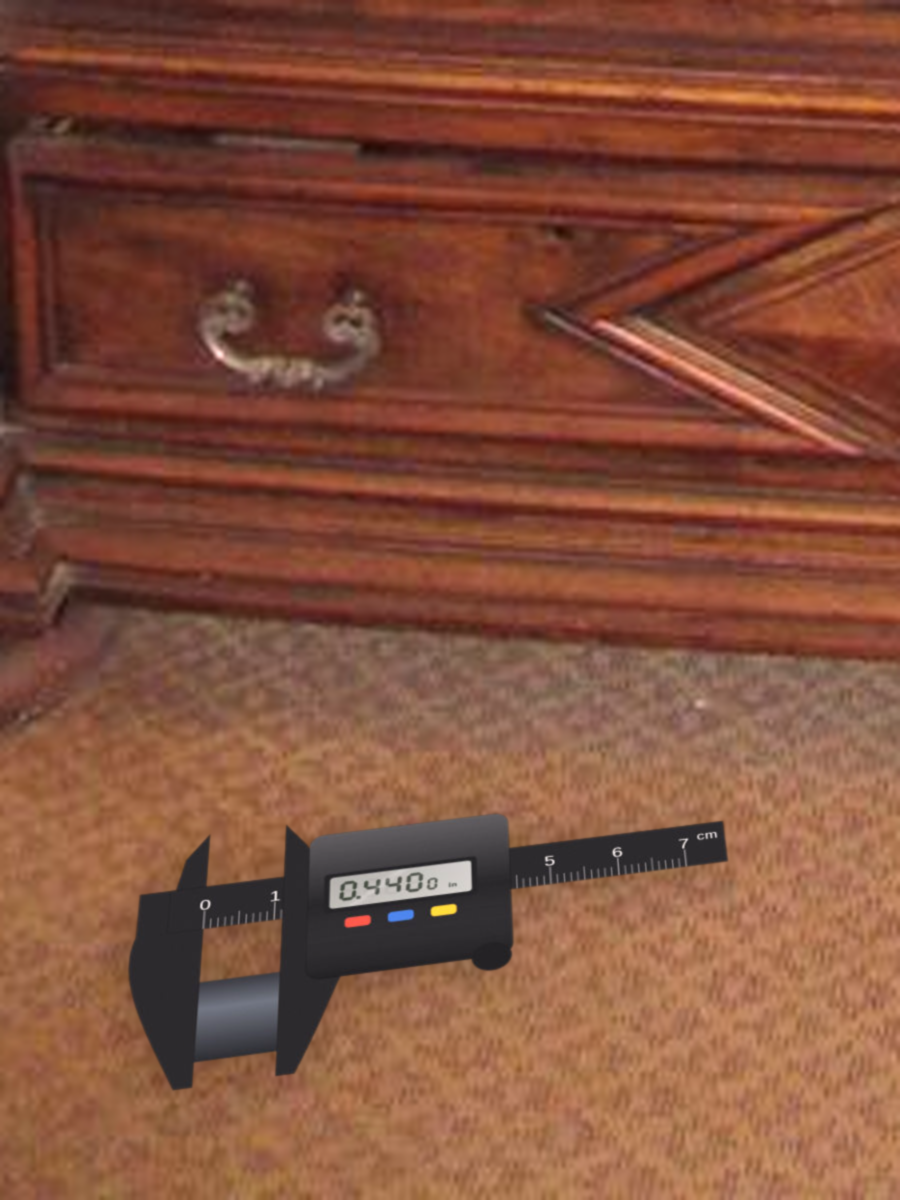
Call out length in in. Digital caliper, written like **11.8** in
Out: **0.4400** in
